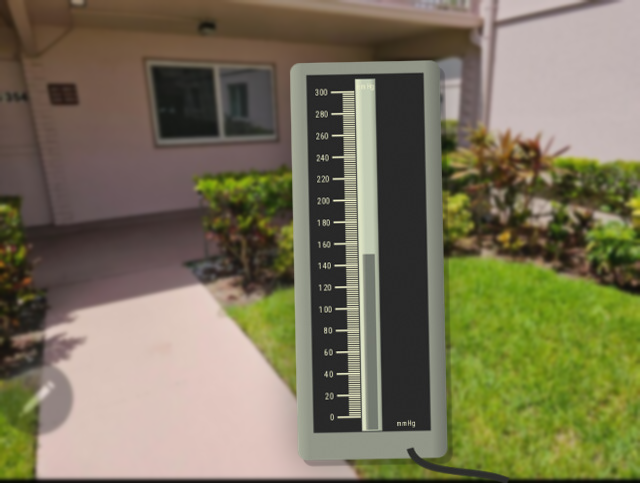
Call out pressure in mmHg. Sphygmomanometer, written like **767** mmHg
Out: **150** mmHg
